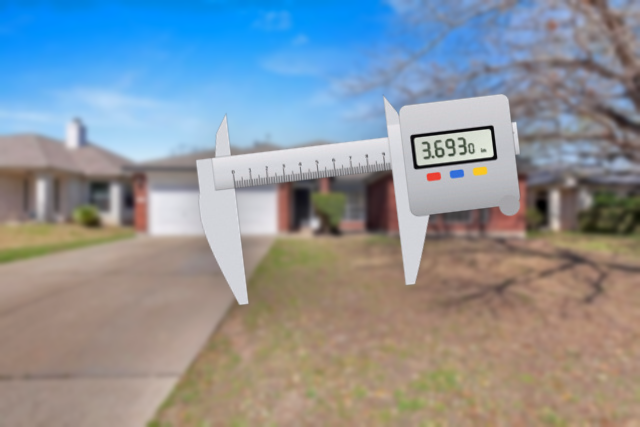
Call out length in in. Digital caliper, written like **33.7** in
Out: **3.6930** in
